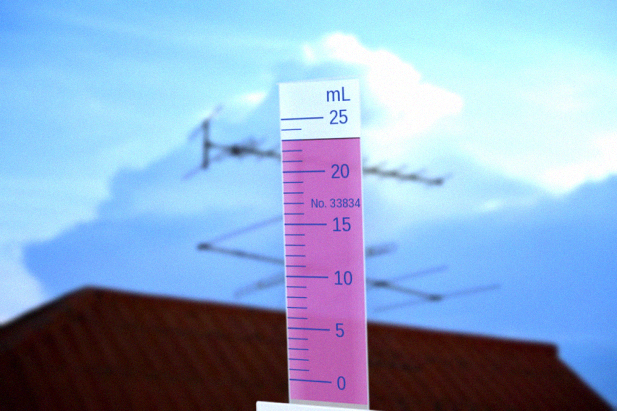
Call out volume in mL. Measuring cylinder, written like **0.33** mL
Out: **23** mL
